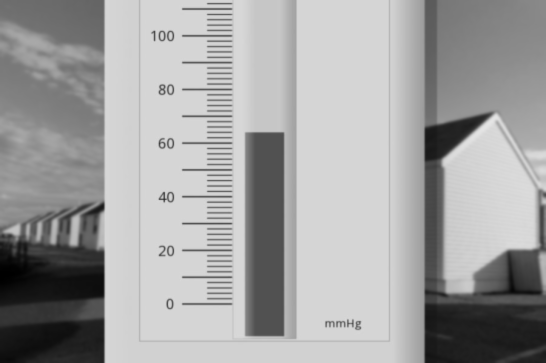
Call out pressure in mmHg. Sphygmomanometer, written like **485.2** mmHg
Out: **64** mmHg
